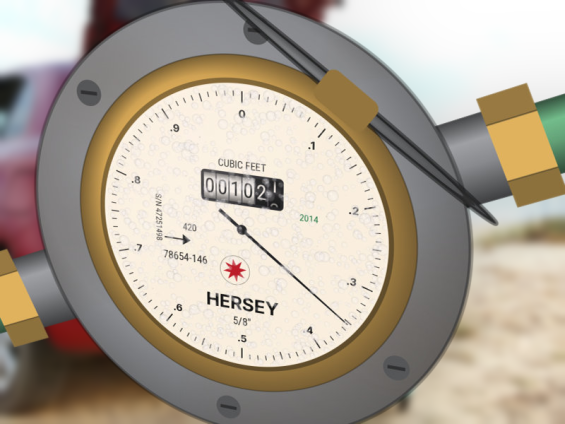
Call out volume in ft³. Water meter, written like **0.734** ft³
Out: **1021.35** ft³
